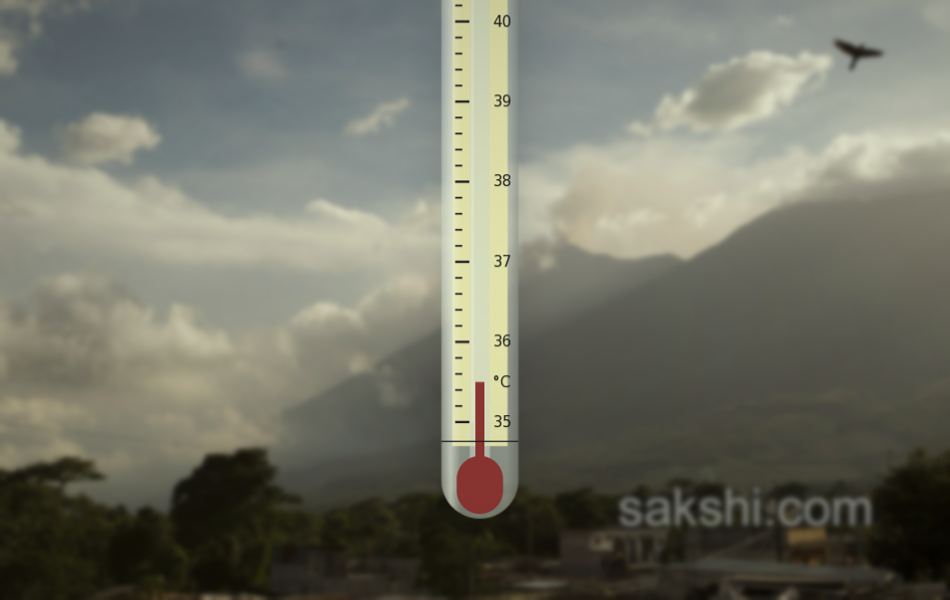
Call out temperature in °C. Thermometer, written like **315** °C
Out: **35.5** °C
